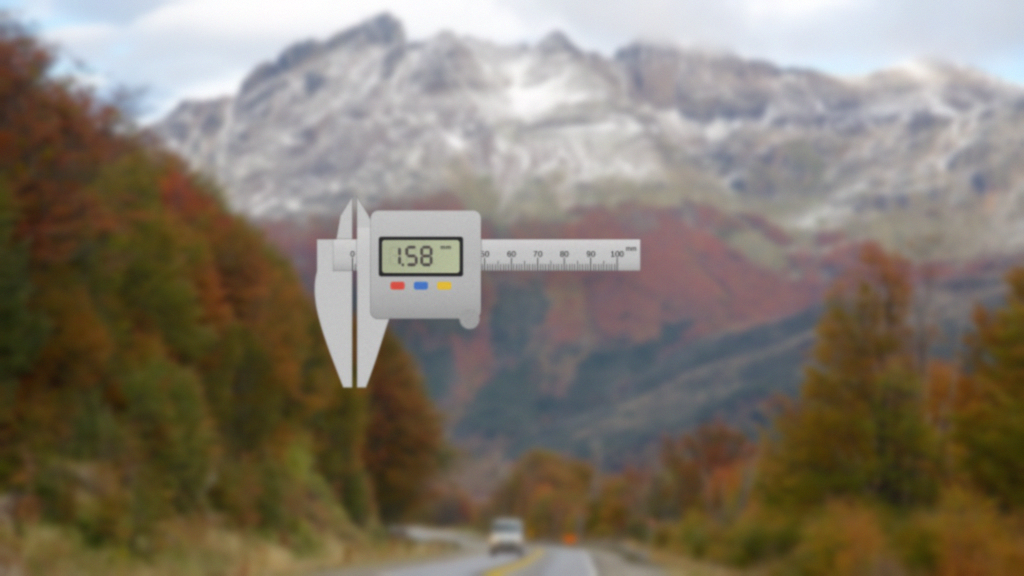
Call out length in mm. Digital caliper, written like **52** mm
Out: **1.58** mm
